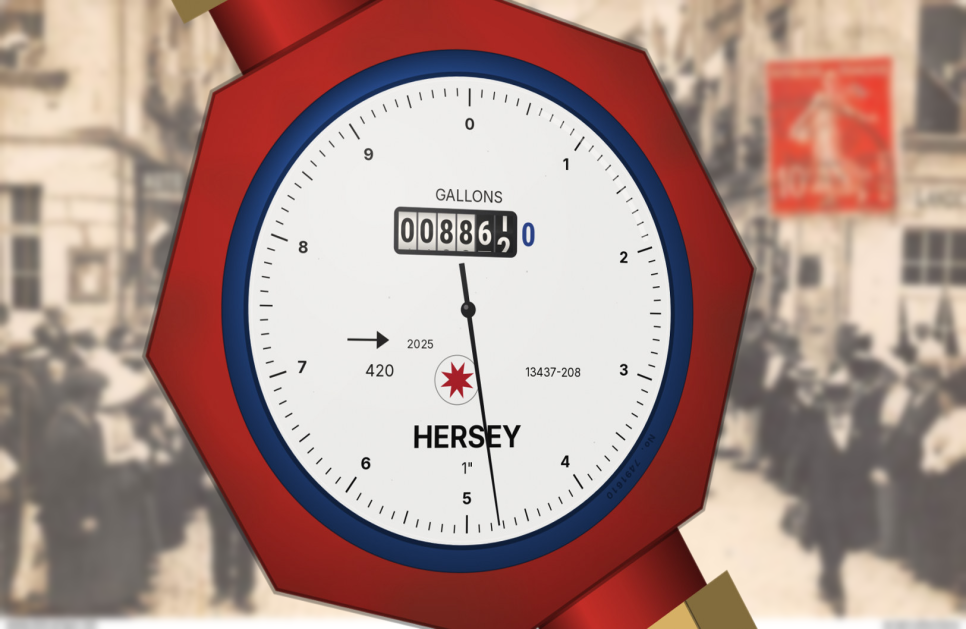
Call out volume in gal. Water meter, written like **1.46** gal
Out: **88614.7** gal
